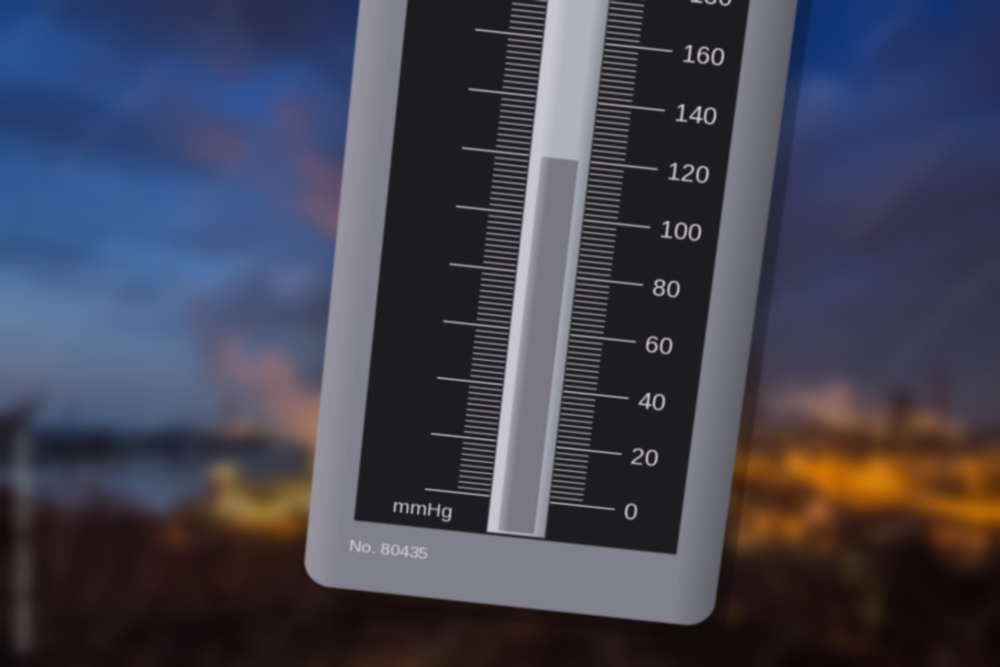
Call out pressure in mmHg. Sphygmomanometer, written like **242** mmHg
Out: **120** mmHg
